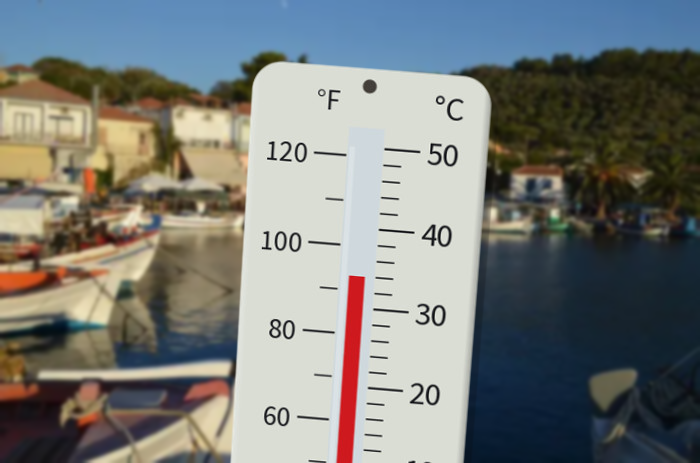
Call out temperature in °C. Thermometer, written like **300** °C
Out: **34** °C
